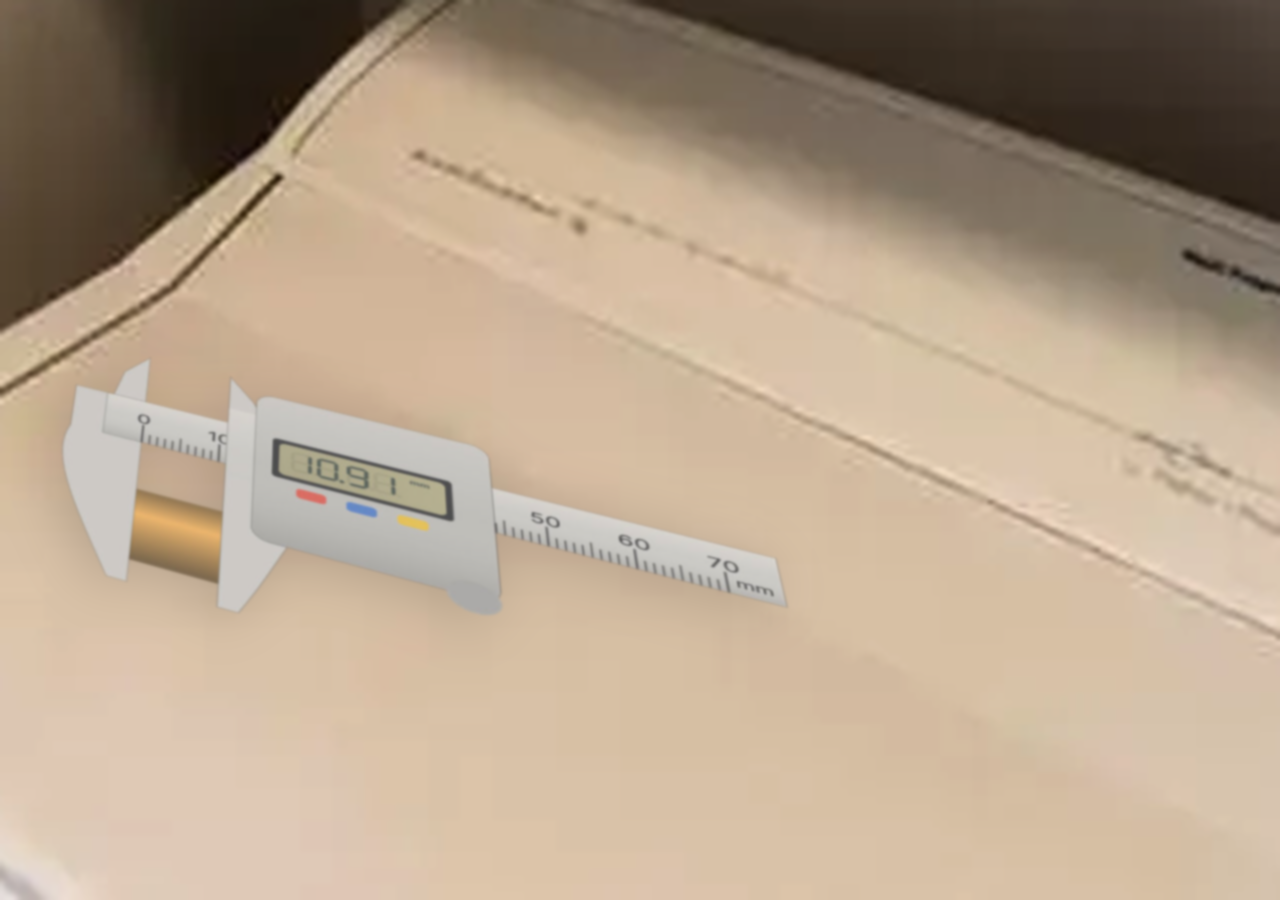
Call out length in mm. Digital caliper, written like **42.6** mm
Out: **10.91** mm
